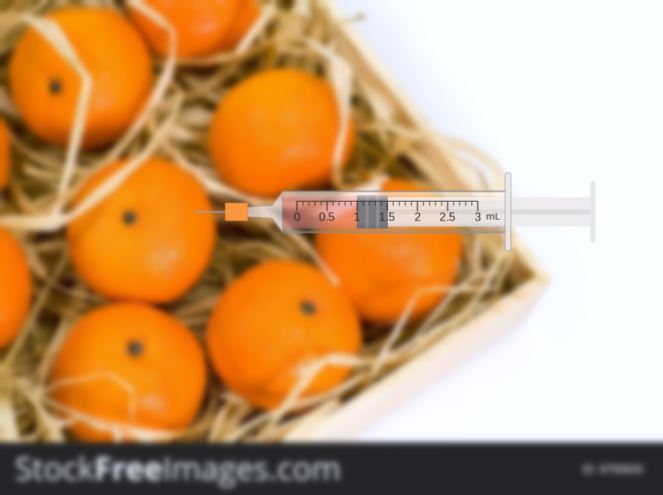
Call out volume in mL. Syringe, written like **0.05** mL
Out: **1** mL
